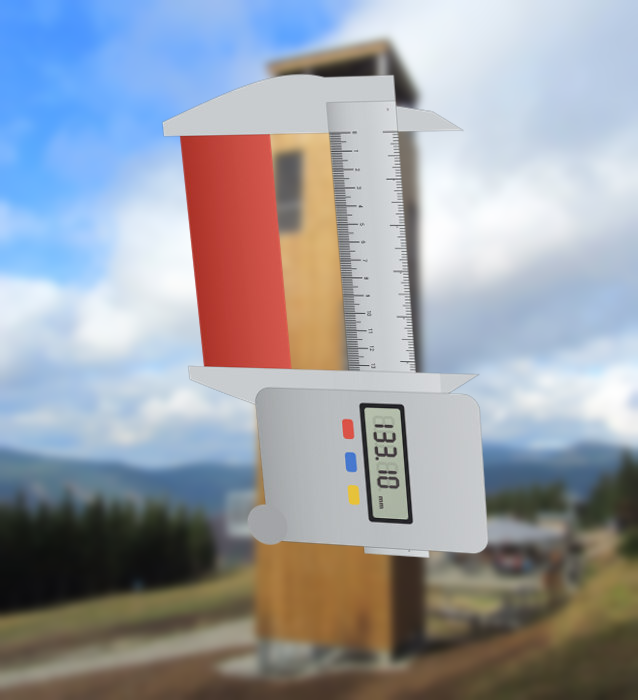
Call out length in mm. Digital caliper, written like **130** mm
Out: **133.10** mm
